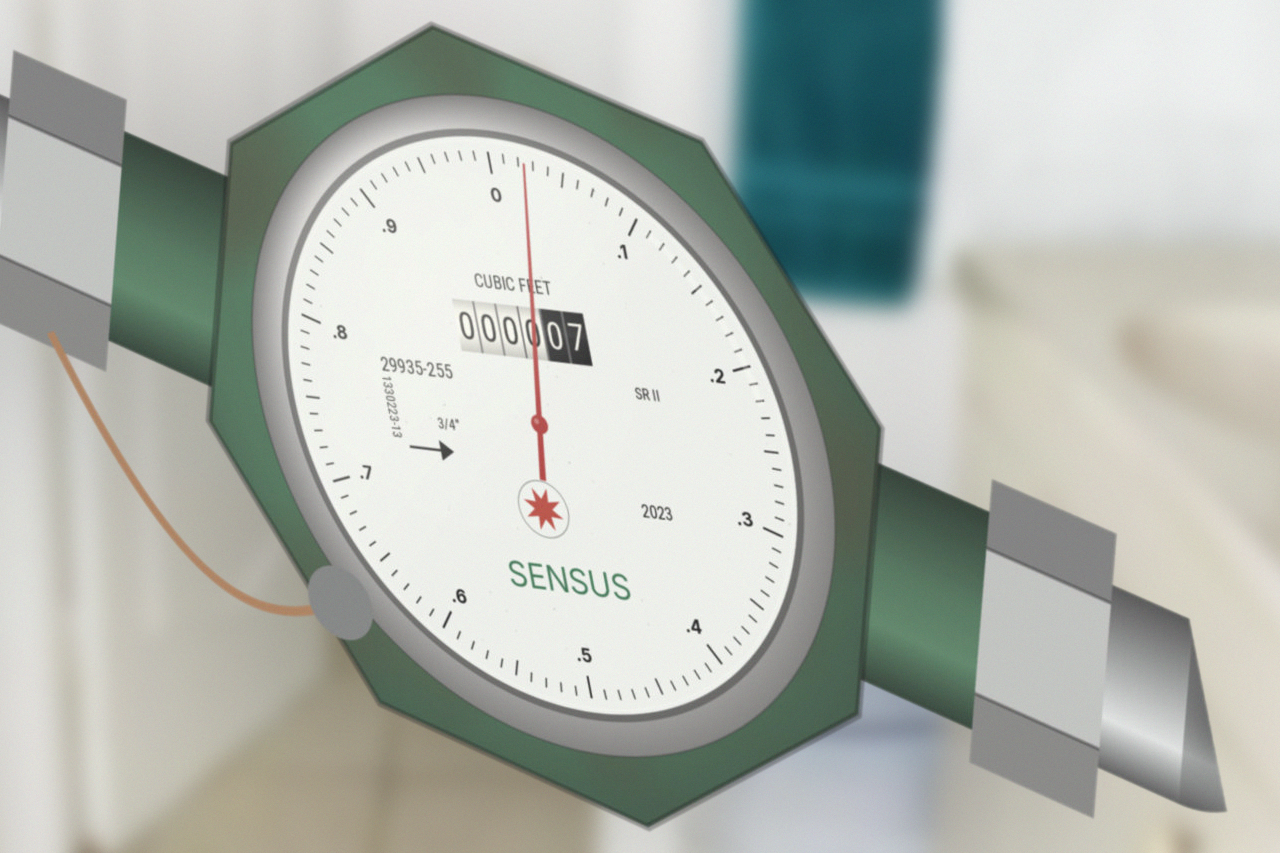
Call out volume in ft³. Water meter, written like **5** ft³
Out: **7.02** ft³
